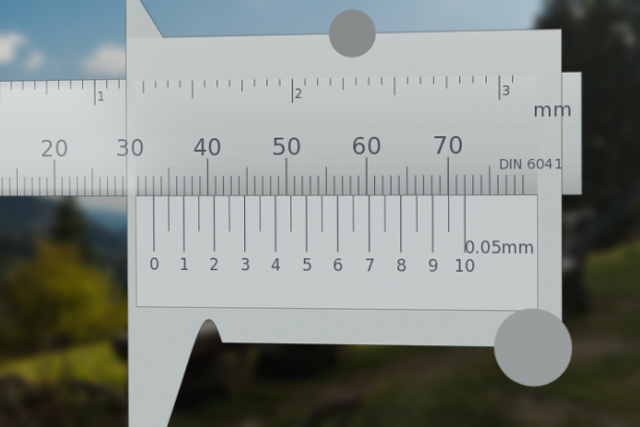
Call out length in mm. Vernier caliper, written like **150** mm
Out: **33.0** mm
